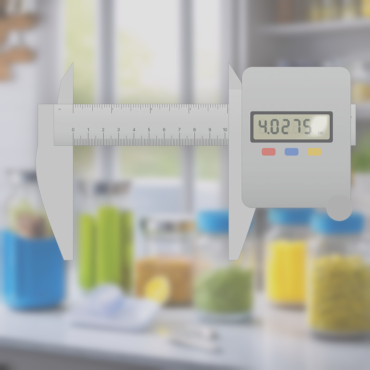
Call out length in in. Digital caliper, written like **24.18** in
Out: **4.0275** in
